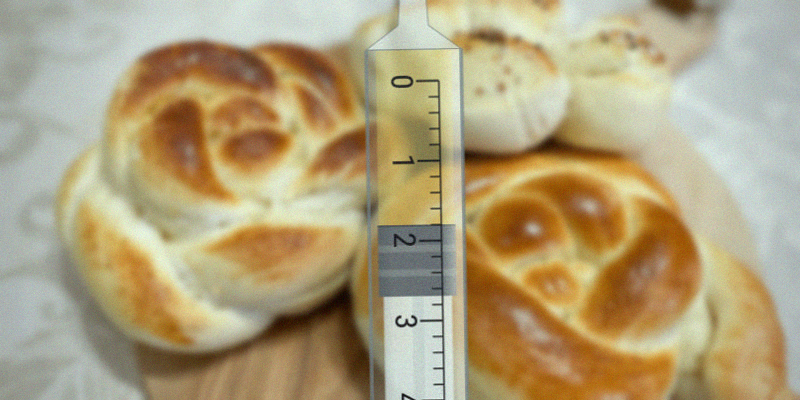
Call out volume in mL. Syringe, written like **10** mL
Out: **1.8** mL
